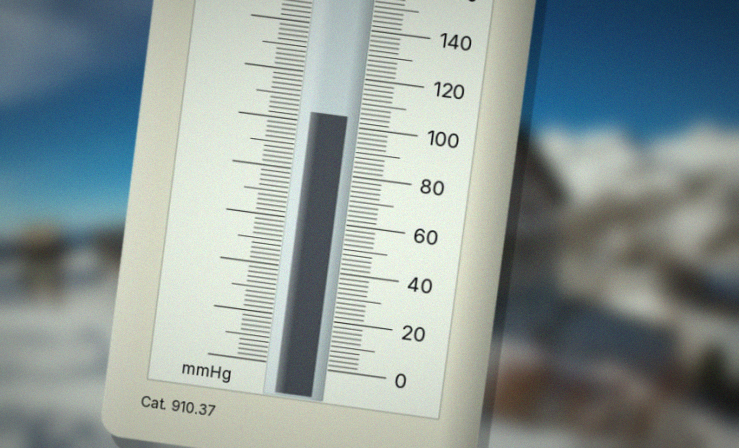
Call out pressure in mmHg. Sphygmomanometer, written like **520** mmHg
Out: **104** mmHg
